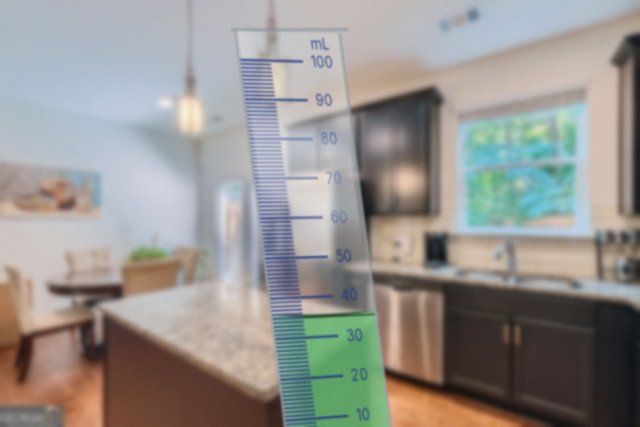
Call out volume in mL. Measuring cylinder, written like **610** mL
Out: **35** mL
